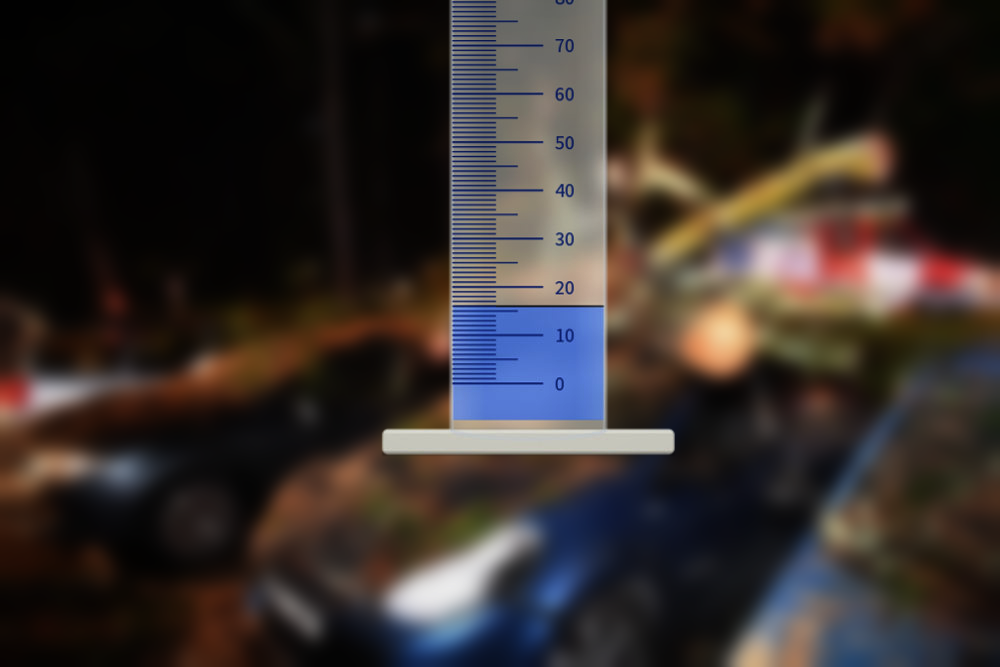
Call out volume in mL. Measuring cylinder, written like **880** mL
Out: **16** mL
